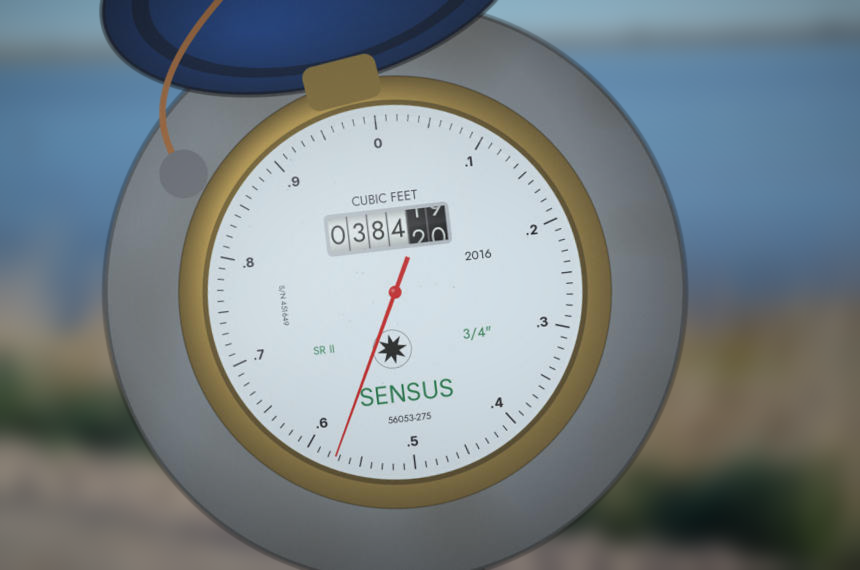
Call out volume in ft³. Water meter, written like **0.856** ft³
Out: **38419.57** ft³
